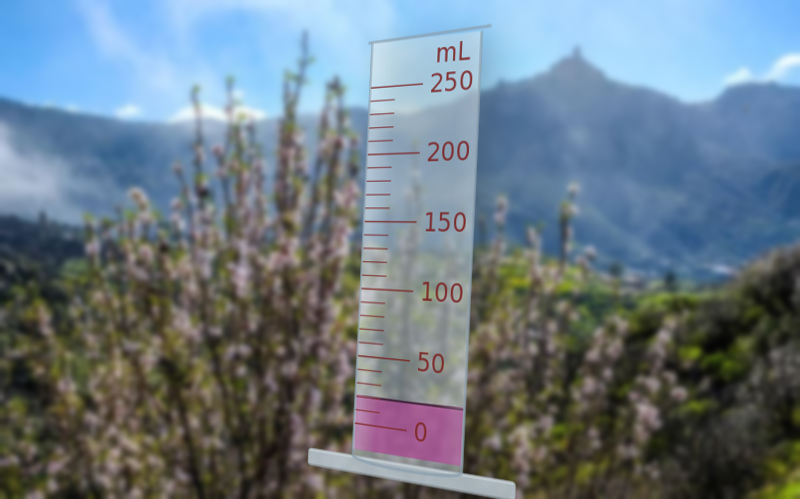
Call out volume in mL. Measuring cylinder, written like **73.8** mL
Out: **20** mL
